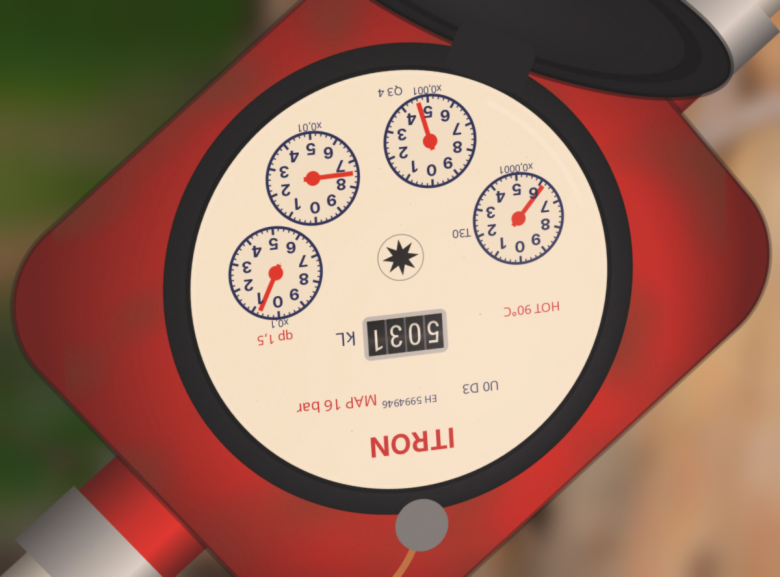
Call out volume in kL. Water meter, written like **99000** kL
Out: **5031.0746** kL
